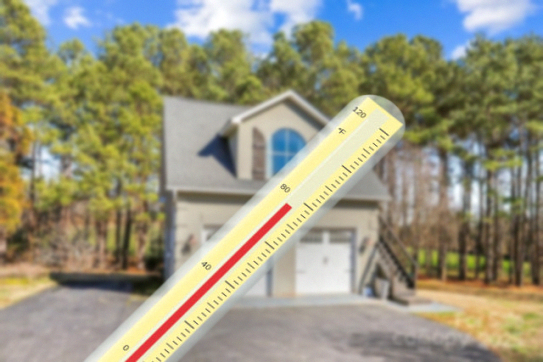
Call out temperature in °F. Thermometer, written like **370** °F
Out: **76** °F
